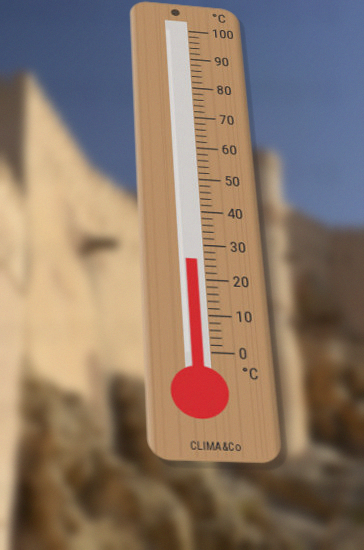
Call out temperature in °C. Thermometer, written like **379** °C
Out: **26** °C
